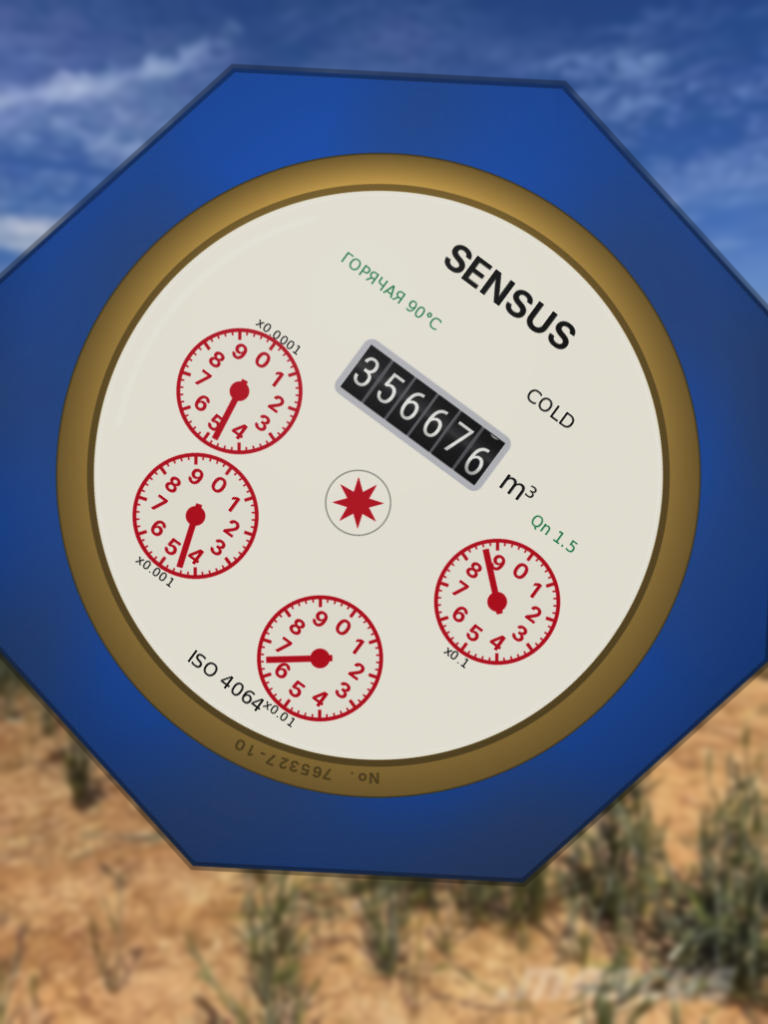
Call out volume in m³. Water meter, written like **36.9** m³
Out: **356675.8644** m³
